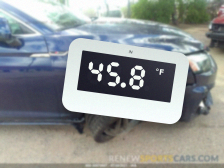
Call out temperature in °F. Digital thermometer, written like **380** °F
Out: **45.8** °F
